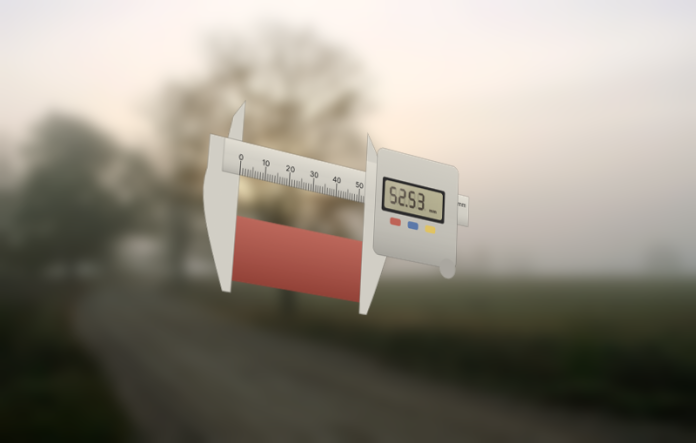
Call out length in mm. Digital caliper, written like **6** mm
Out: **52.53** mm
